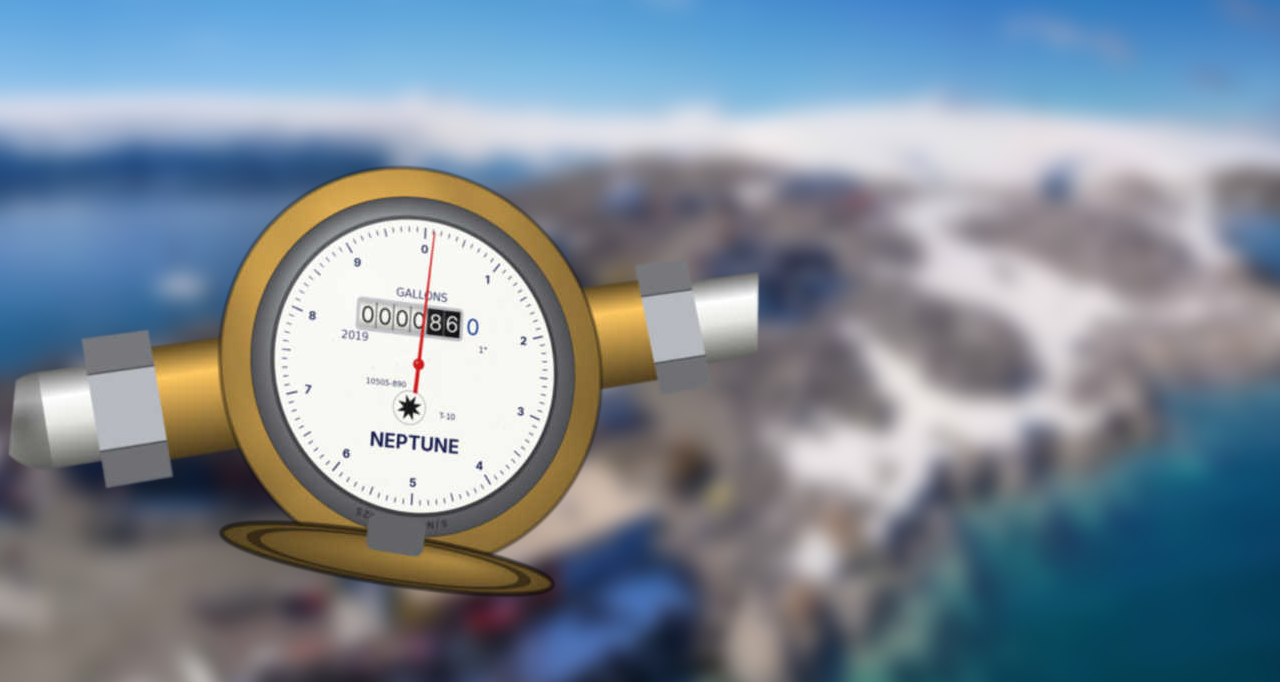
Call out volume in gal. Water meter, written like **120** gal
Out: **860.1** gal
